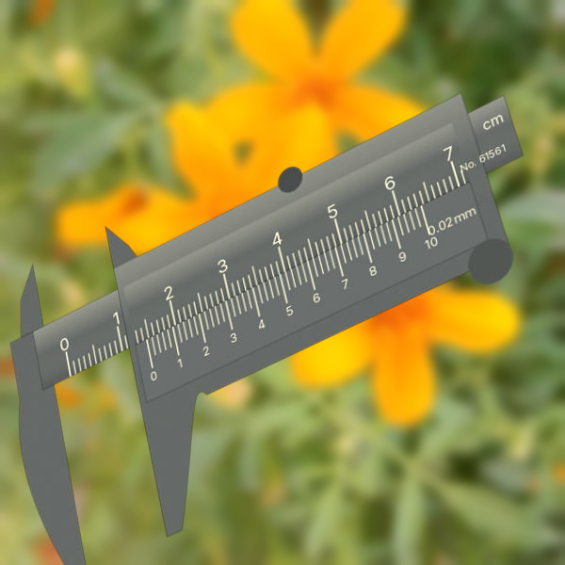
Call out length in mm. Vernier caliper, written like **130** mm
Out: **14.6** mm
